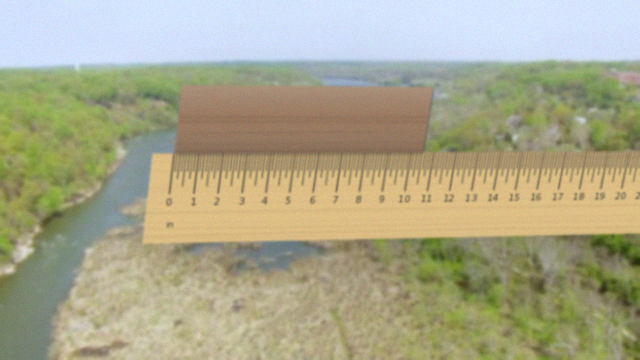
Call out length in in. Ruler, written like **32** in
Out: **10.5** in
